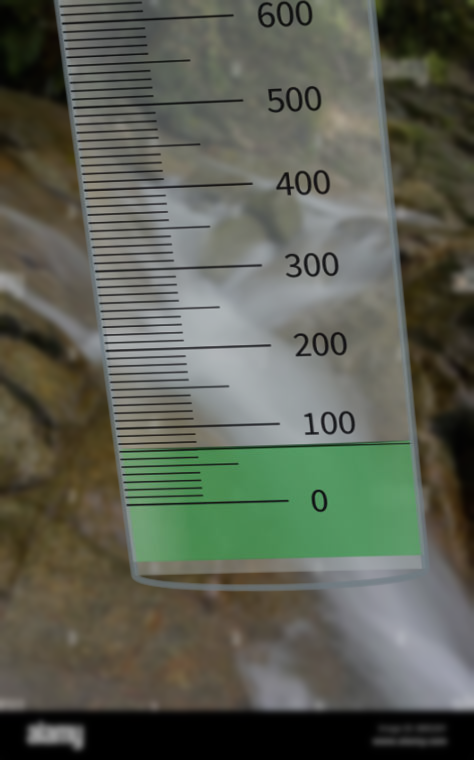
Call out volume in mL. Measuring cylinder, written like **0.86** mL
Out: **70** mL
